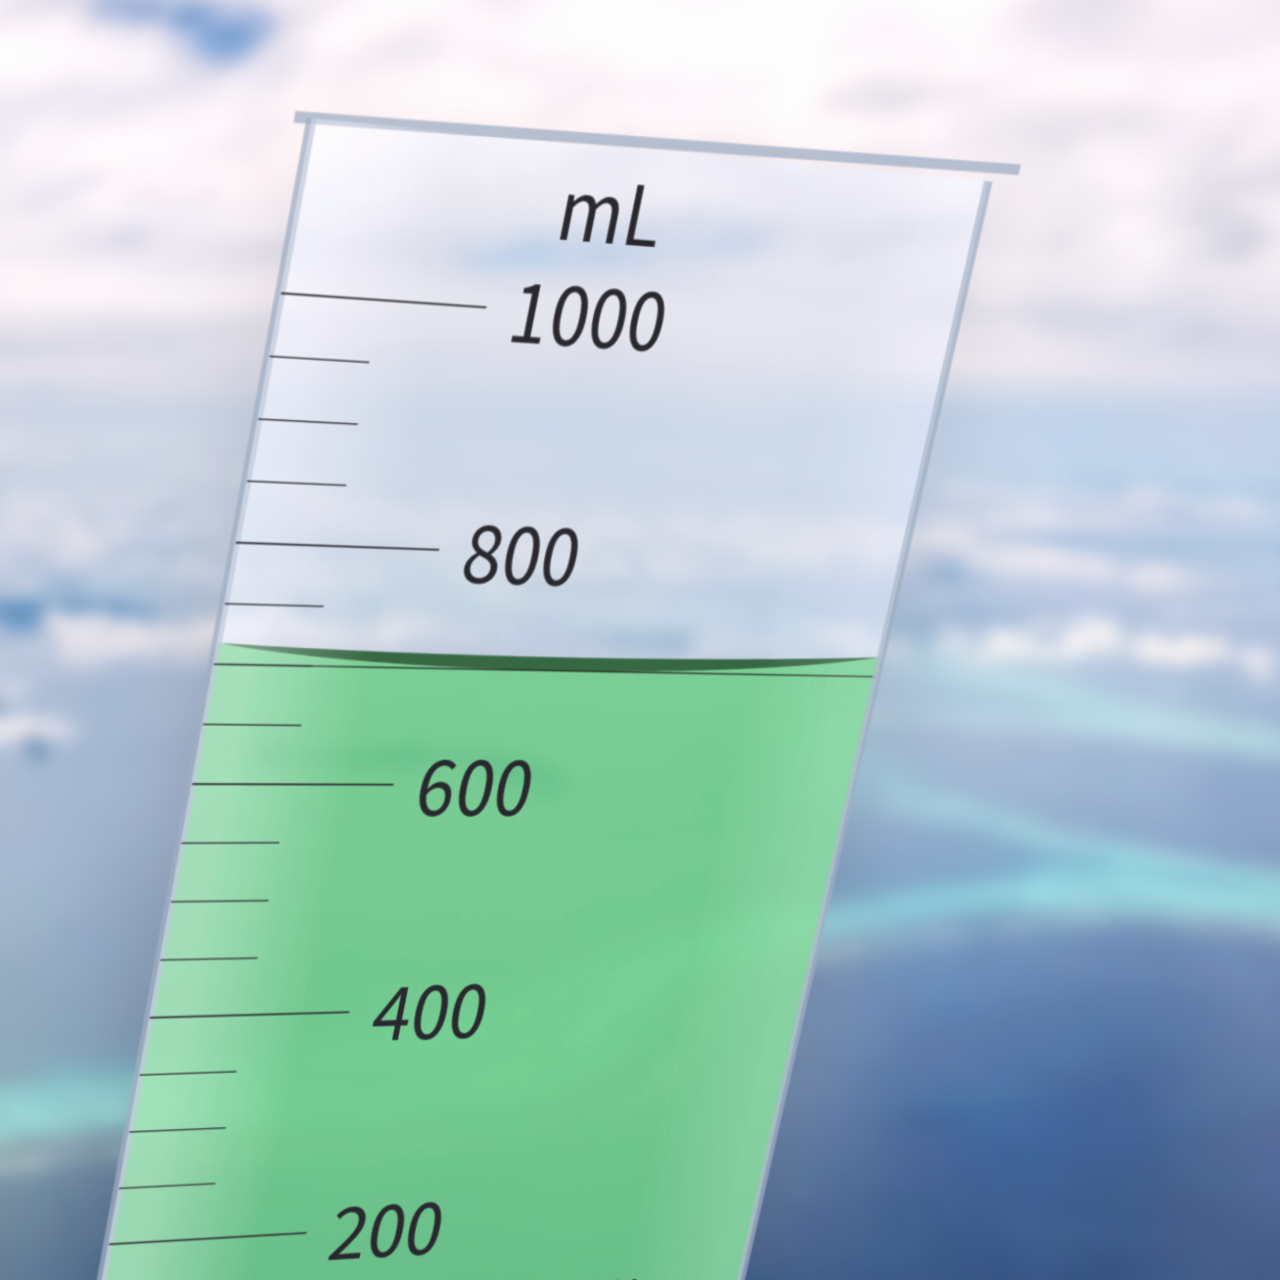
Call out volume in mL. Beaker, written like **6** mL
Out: **700** mL
